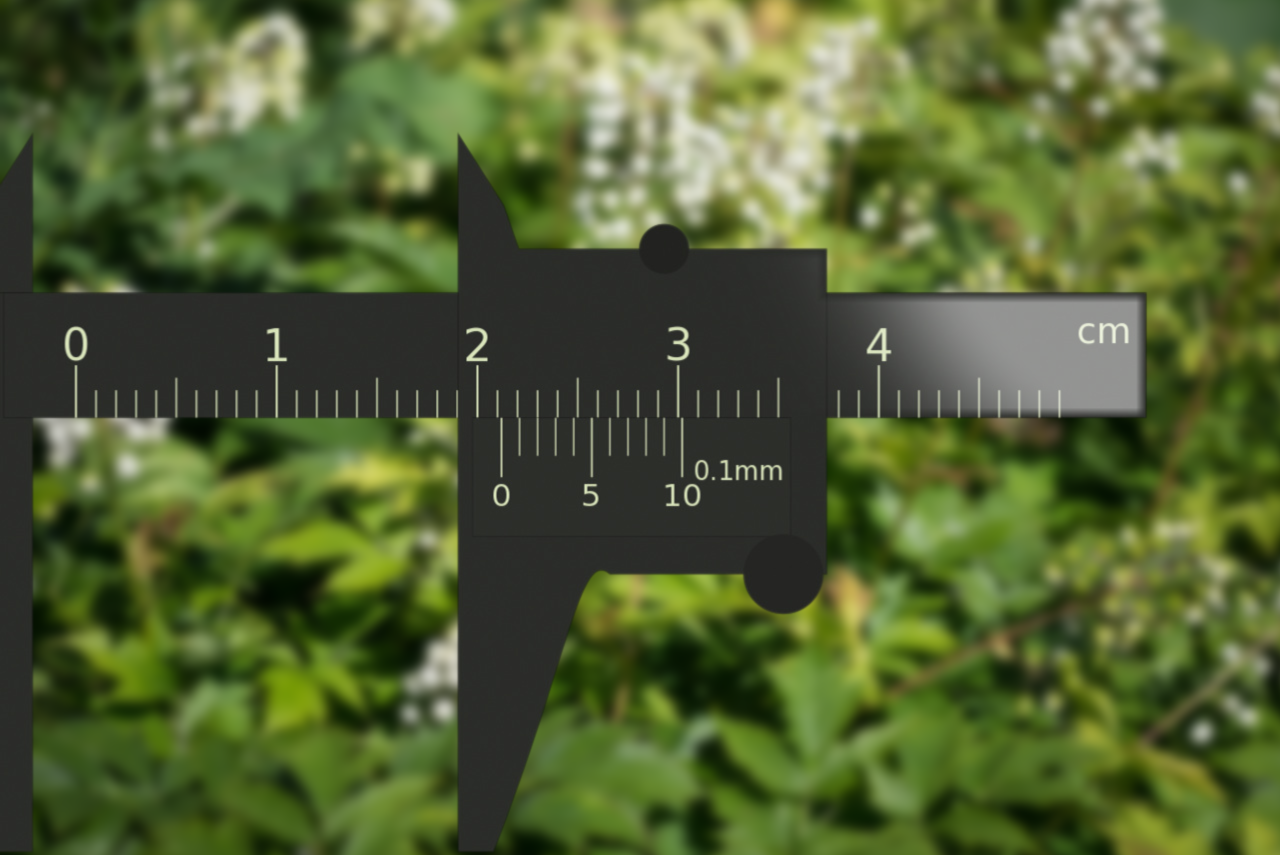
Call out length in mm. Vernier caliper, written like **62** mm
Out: **21.2** mm
